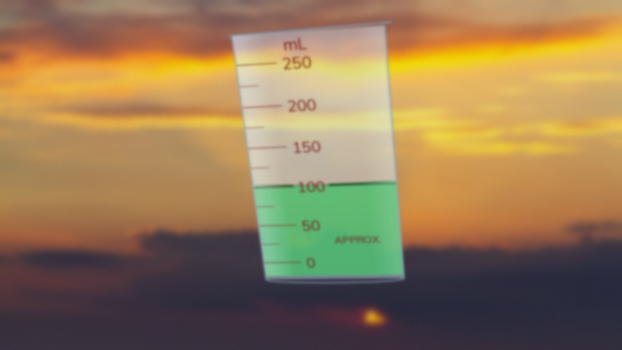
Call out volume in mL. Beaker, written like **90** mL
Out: **100** mL
